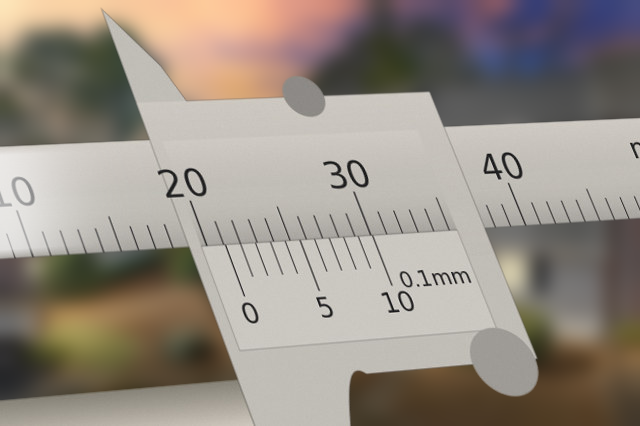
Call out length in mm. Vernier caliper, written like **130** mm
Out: **21.1** mm
